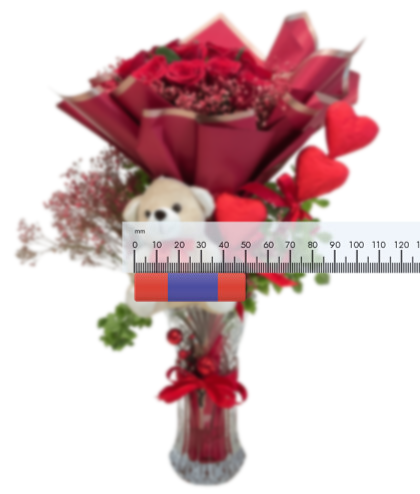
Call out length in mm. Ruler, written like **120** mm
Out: **50** mm
